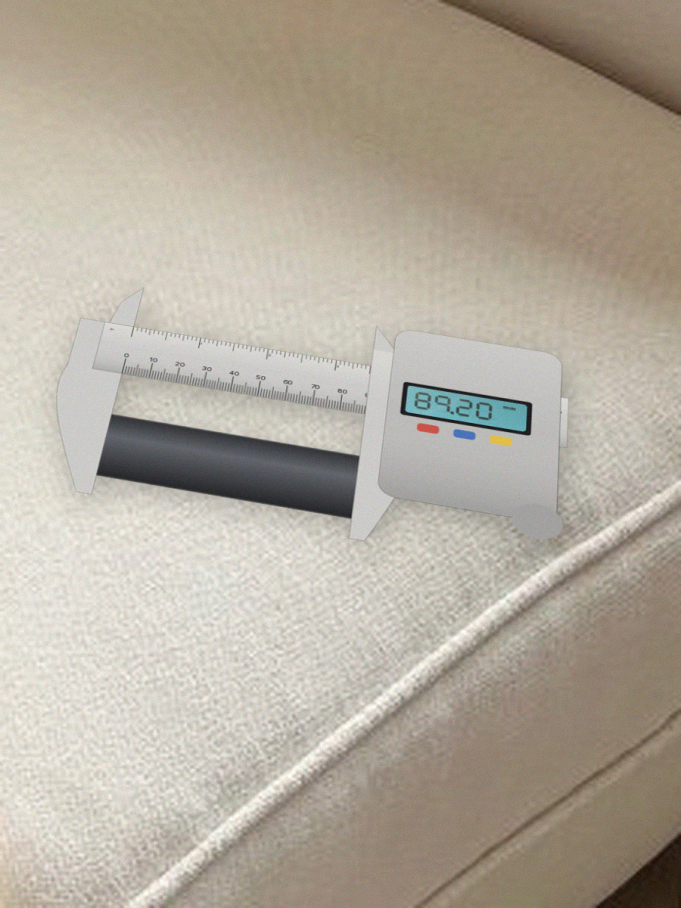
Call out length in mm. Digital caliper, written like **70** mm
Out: **89.20** mm
